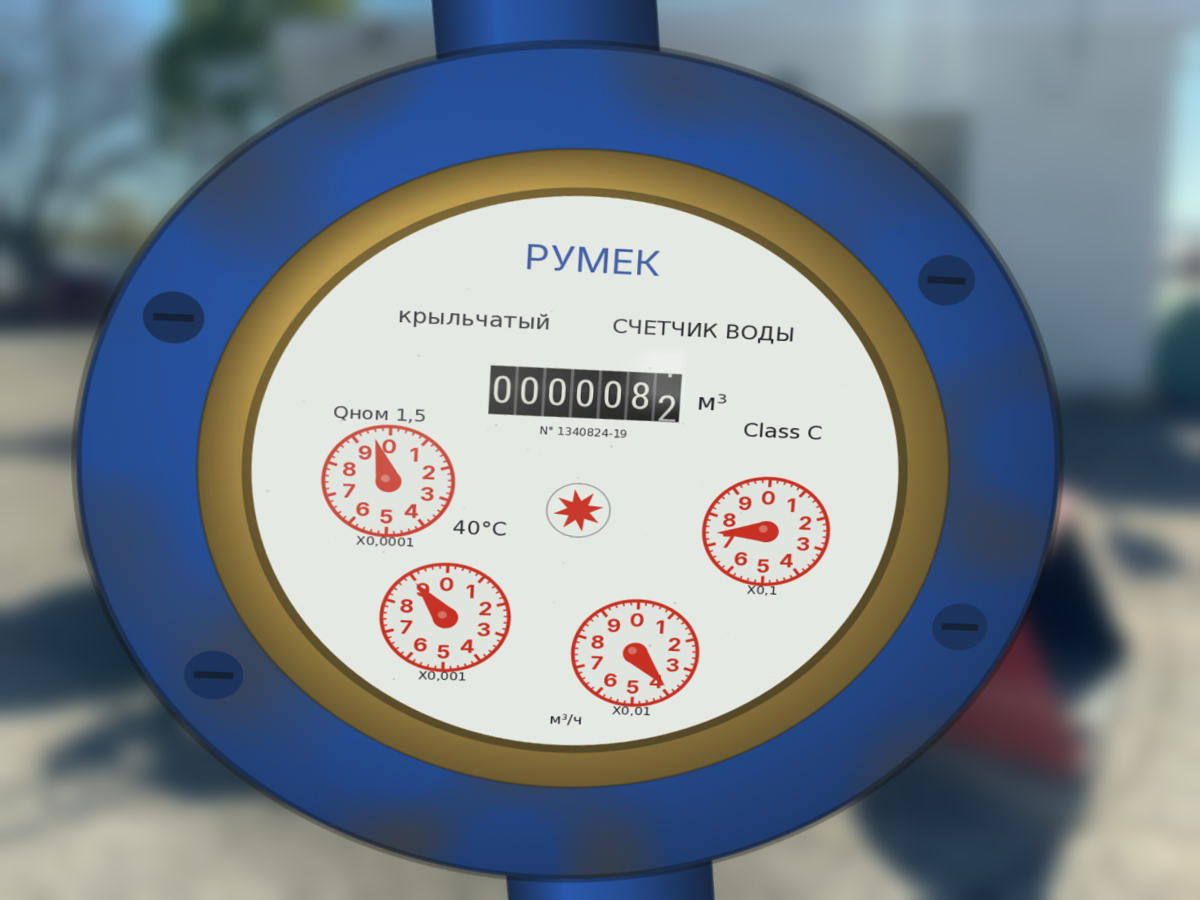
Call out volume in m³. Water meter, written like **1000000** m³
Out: **81.7389** m³
